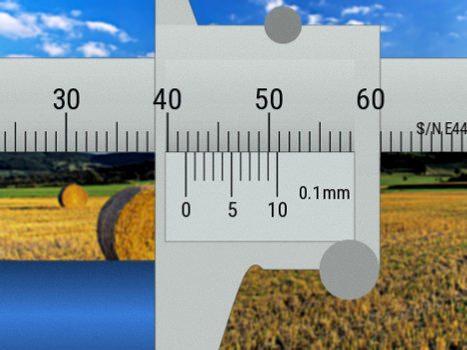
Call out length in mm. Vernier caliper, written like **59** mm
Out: **41.8** mm
